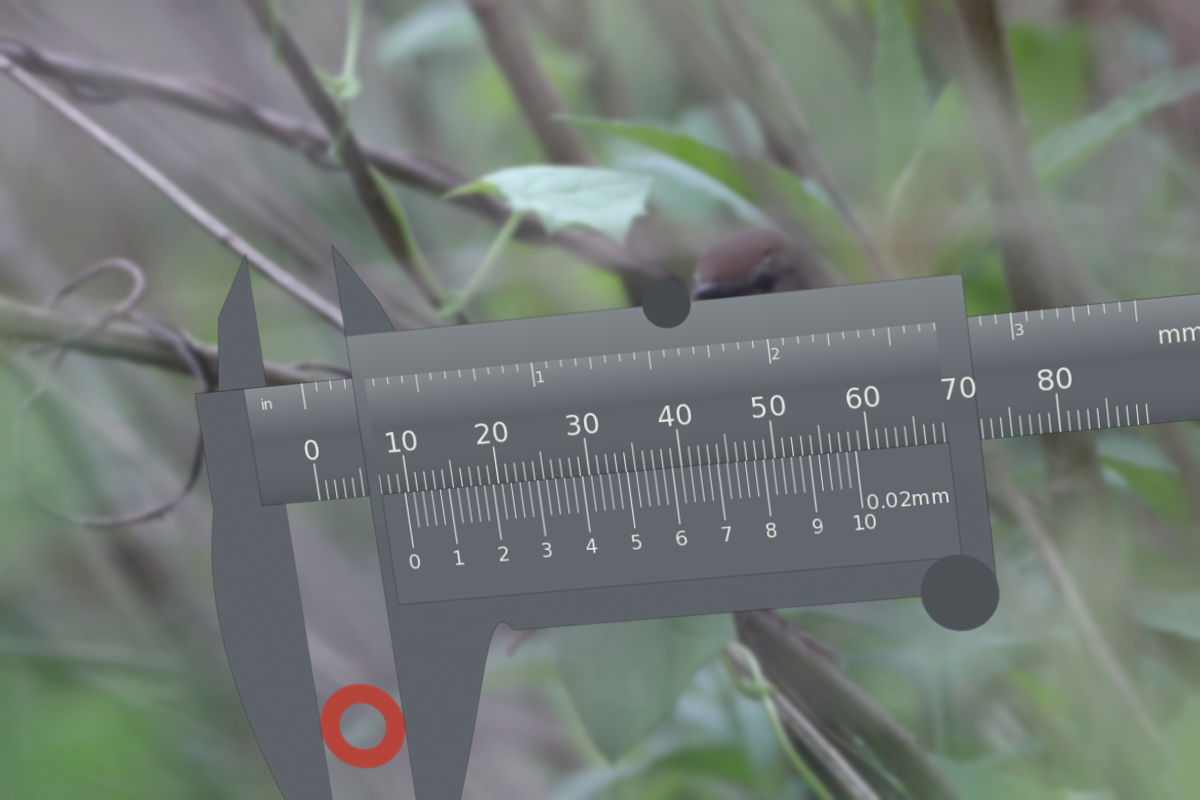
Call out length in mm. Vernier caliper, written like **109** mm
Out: **9.6** mm
